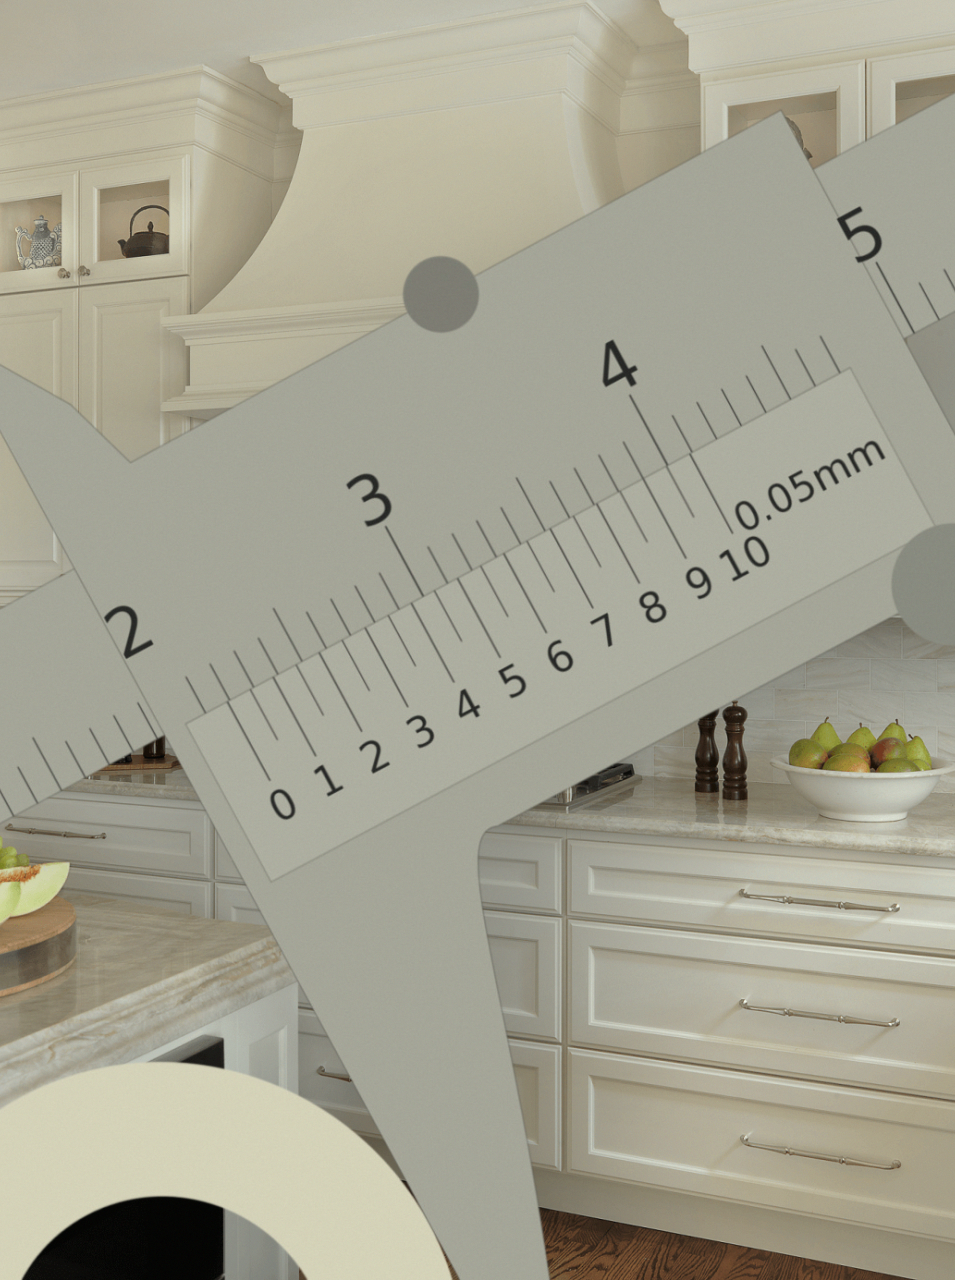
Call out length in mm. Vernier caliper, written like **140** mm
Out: **21.90** mm
